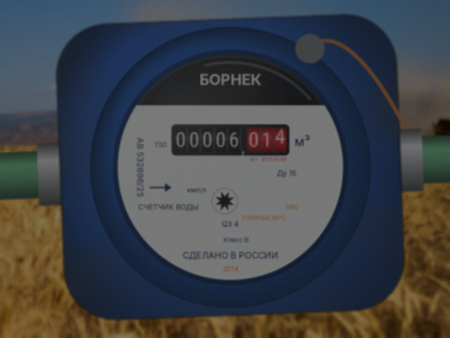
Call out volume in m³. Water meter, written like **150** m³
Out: **6.014** m³
